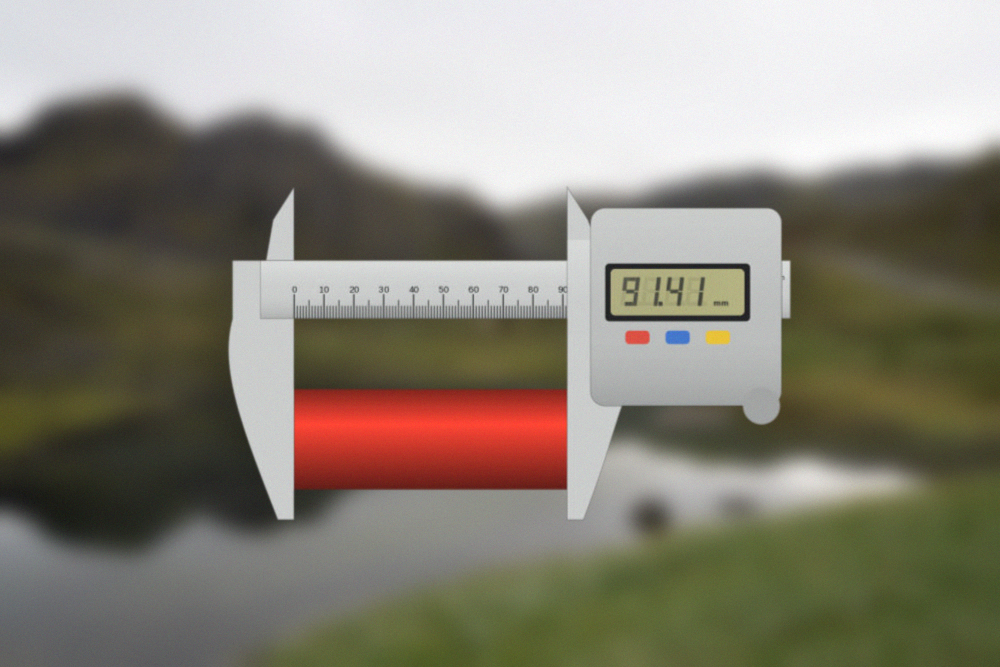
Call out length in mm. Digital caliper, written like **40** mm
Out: **91.41** mm
